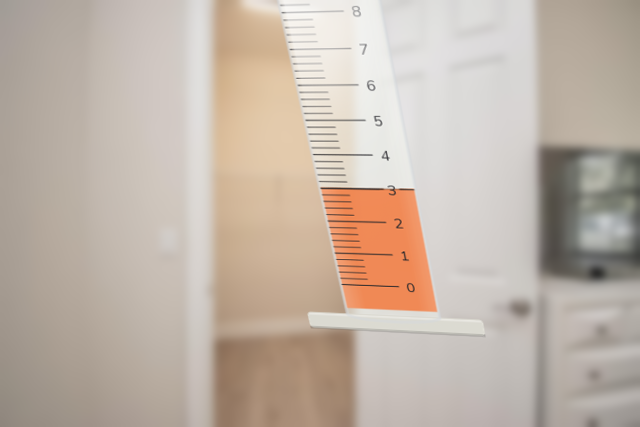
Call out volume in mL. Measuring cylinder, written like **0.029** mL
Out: **3** mL
